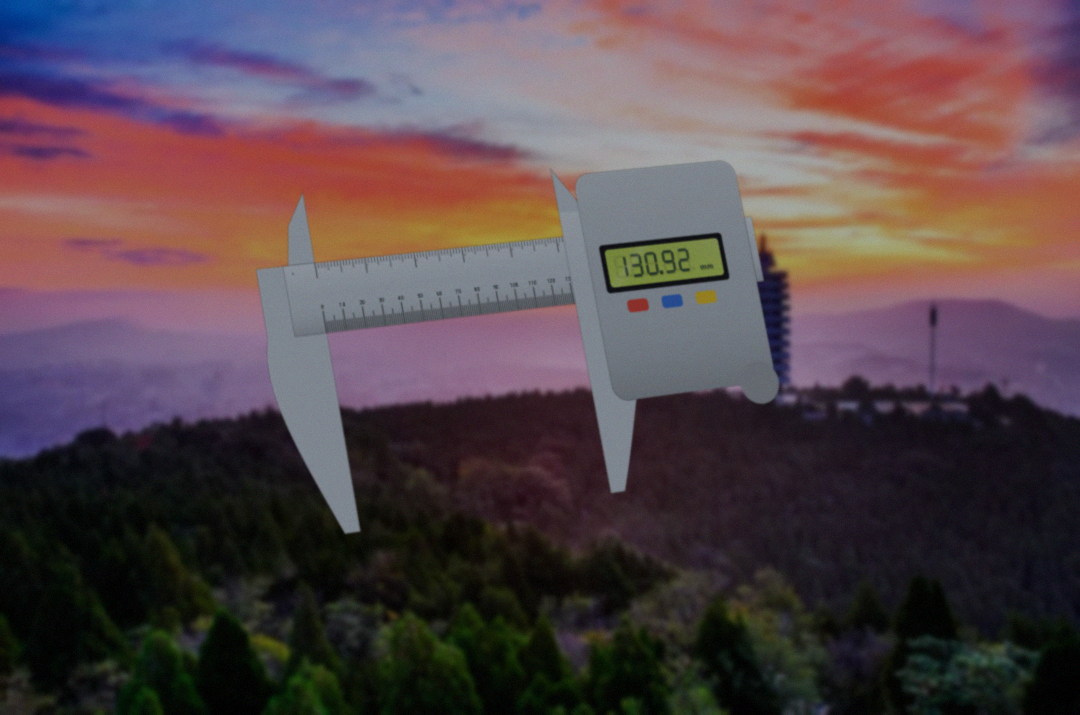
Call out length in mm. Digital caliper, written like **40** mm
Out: **130.92** mm
